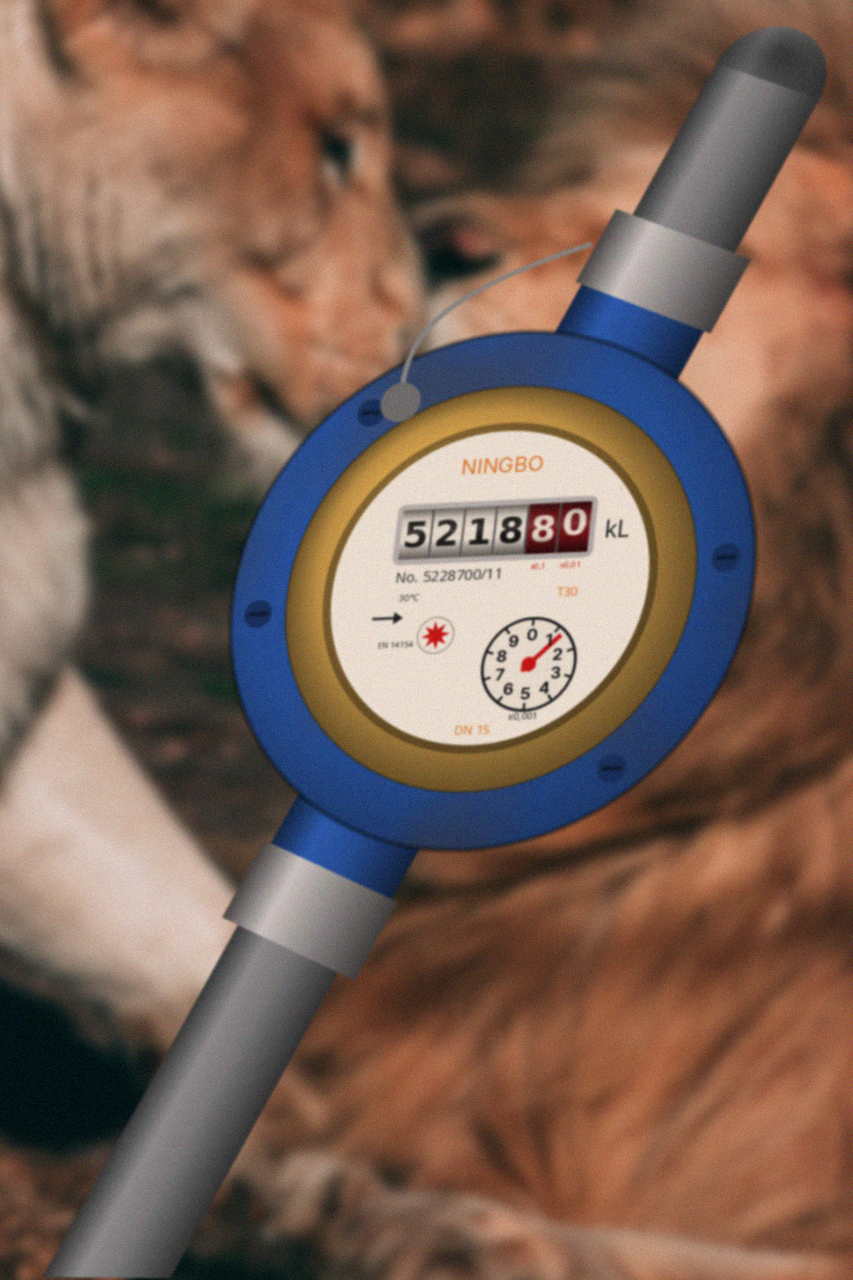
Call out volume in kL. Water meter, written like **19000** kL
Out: **5218.801** kL
